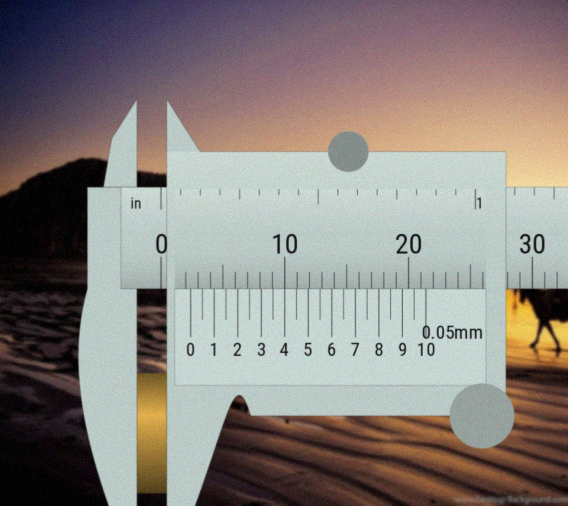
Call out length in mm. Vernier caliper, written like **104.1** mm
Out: **2.4** mm
